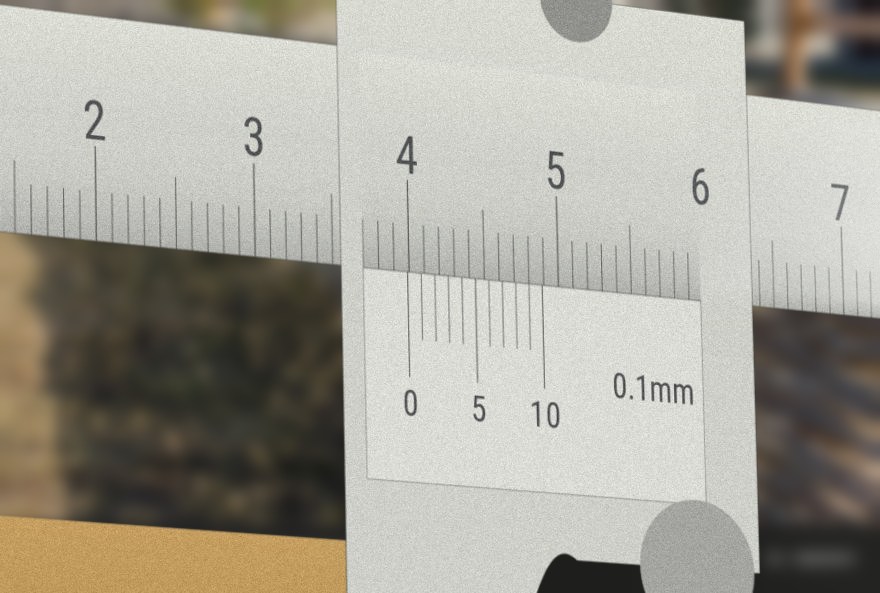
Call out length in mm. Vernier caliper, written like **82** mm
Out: **39.9** mm
